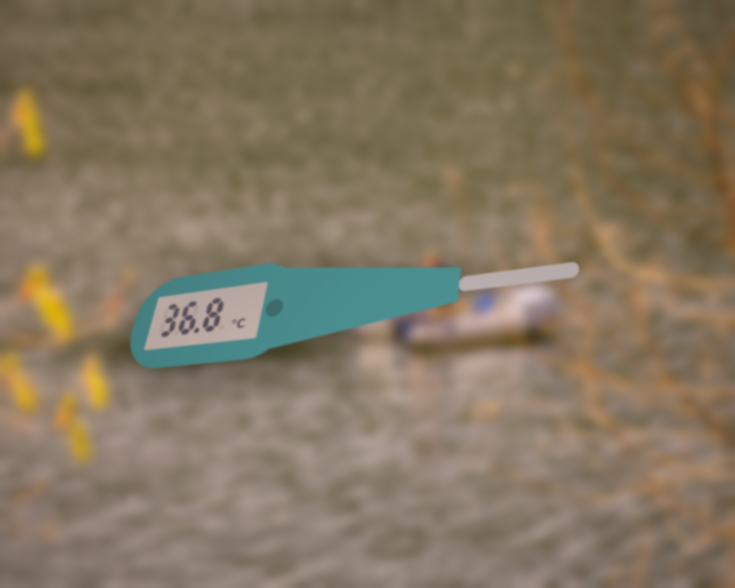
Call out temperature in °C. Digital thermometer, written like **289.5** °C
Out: **36.8** °C
